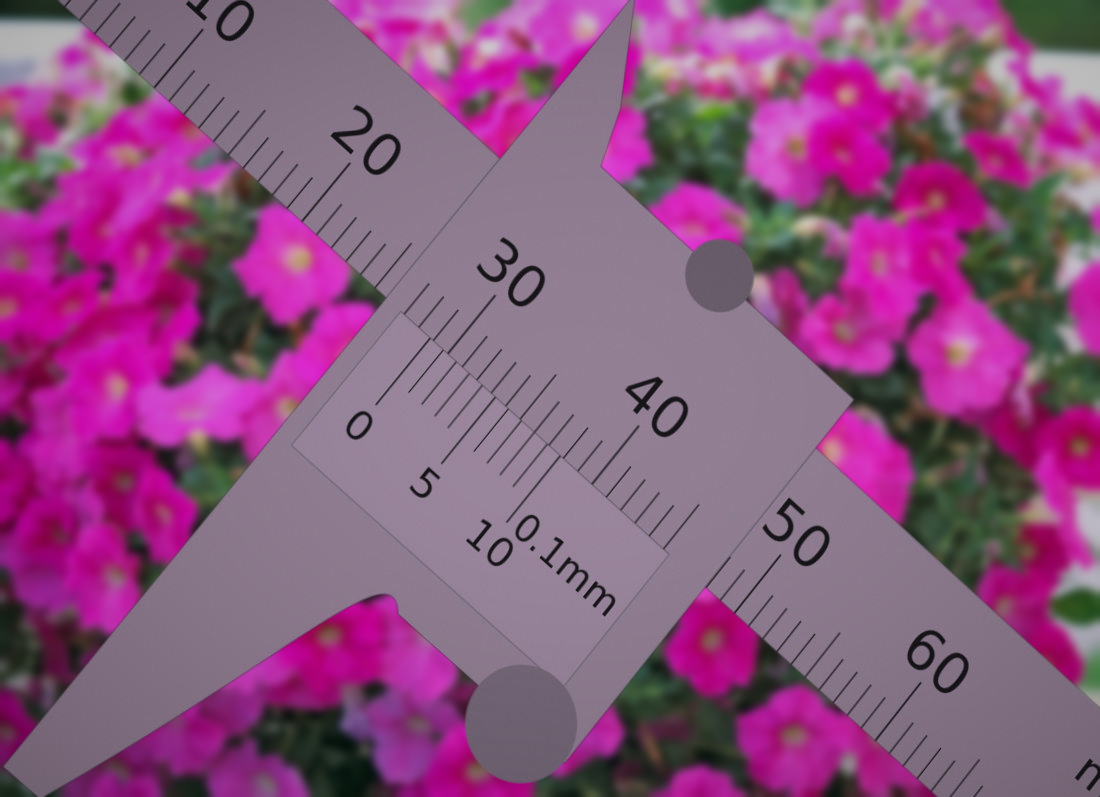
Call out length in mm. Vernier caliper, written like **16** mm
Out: **28.8** mm
